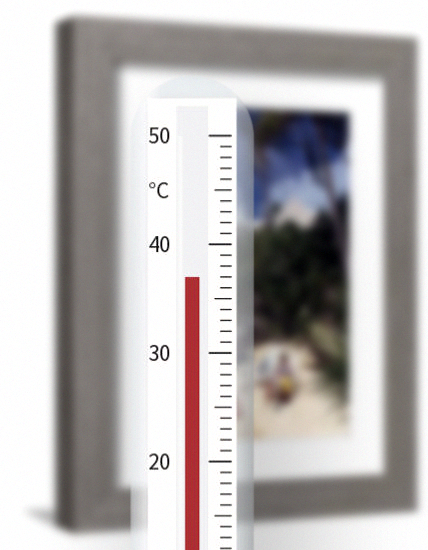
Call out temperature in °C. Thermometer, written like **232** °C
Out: **37** °C
